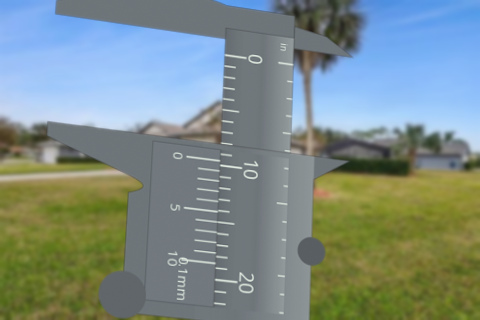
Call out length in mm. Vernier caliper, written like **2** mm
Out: **9.6** mm
